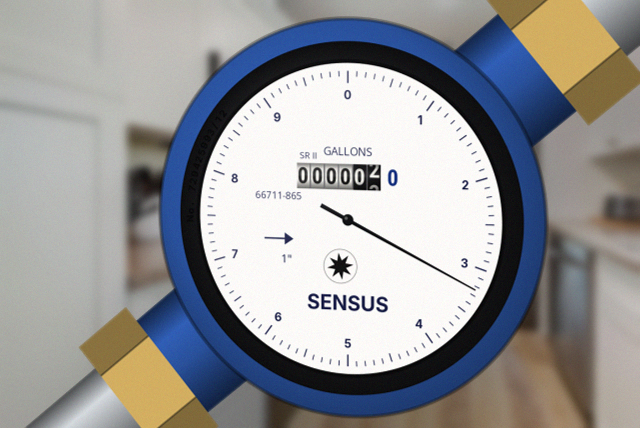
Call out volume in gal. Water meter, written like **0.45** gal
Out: **23.2** gal
